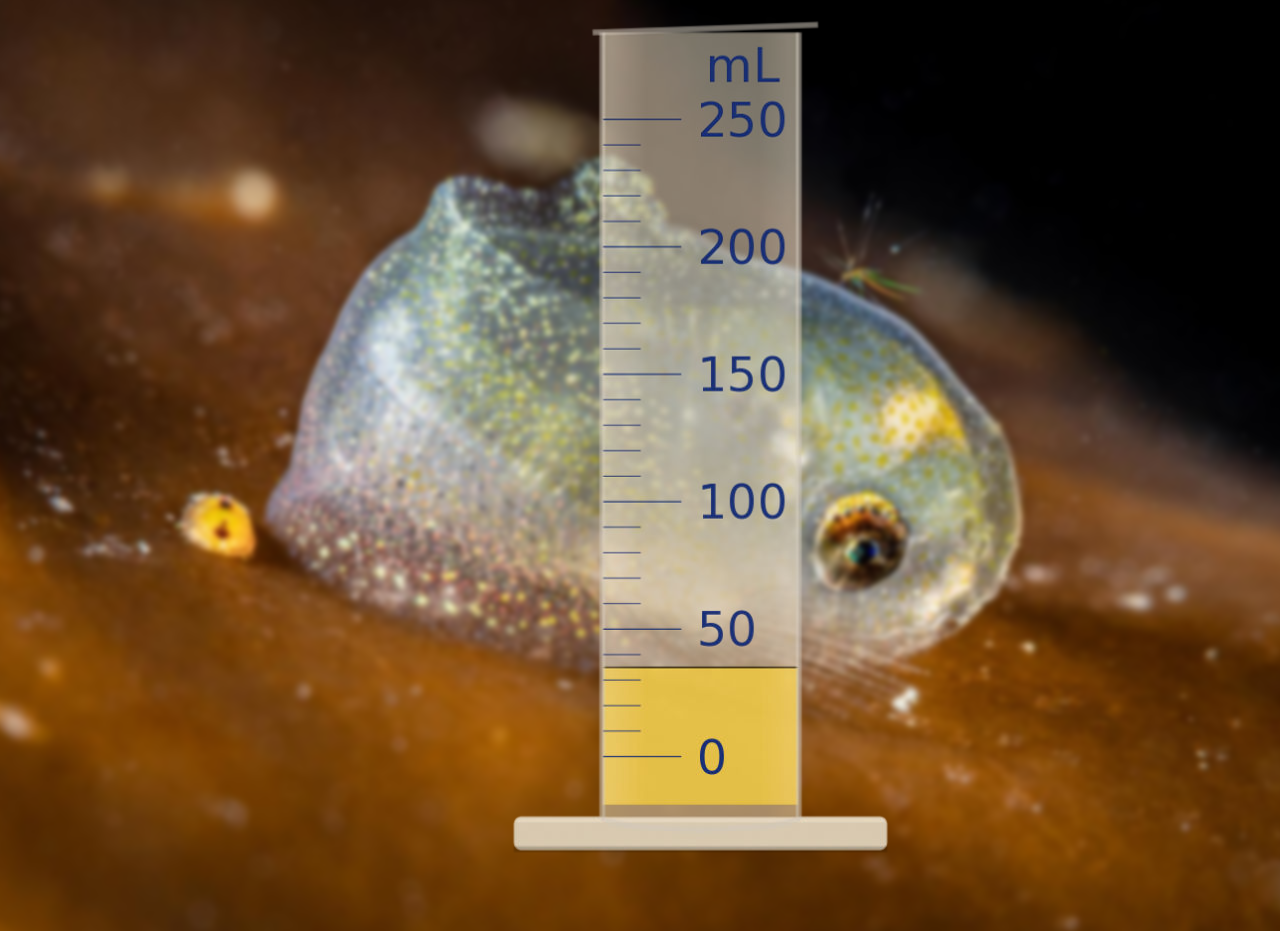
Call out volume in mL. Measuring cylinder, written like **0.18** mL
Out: **35** mL
